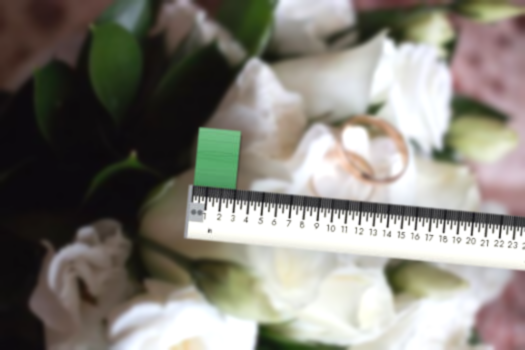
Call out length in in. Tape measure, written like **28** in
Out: **3** in
